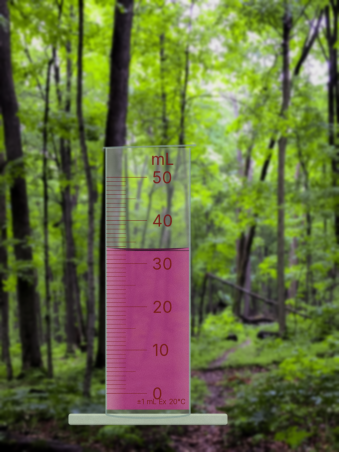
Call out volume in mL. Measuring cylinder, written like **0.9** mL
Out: **33** mL
